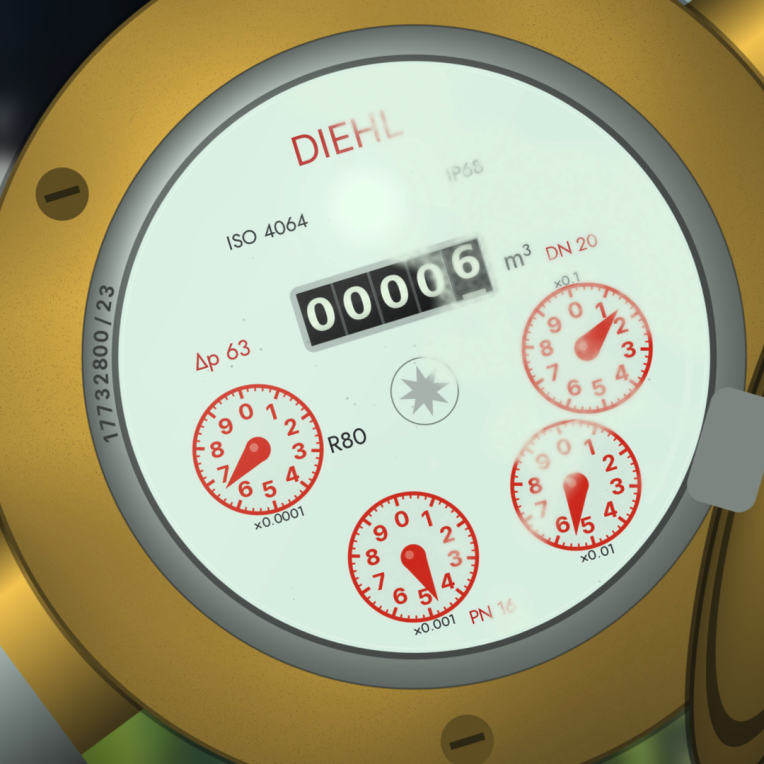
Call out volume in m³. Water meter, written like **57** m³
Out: **6.1546** m³
